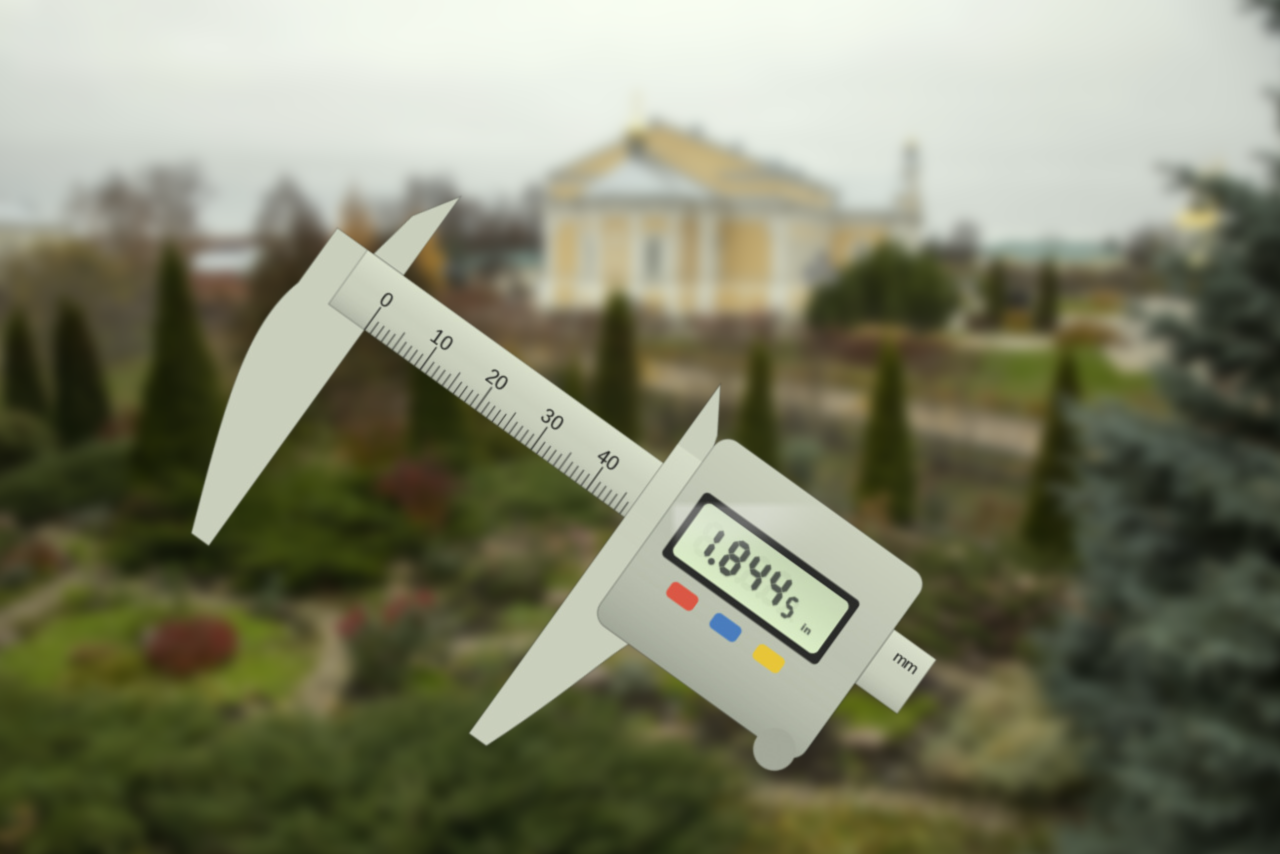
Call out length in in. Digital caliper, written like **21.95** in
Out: **1.8445** in
